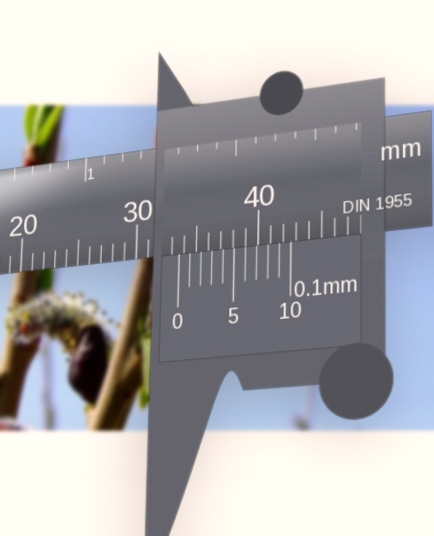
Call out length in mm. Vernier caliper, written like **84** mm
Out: **33.6** mm
